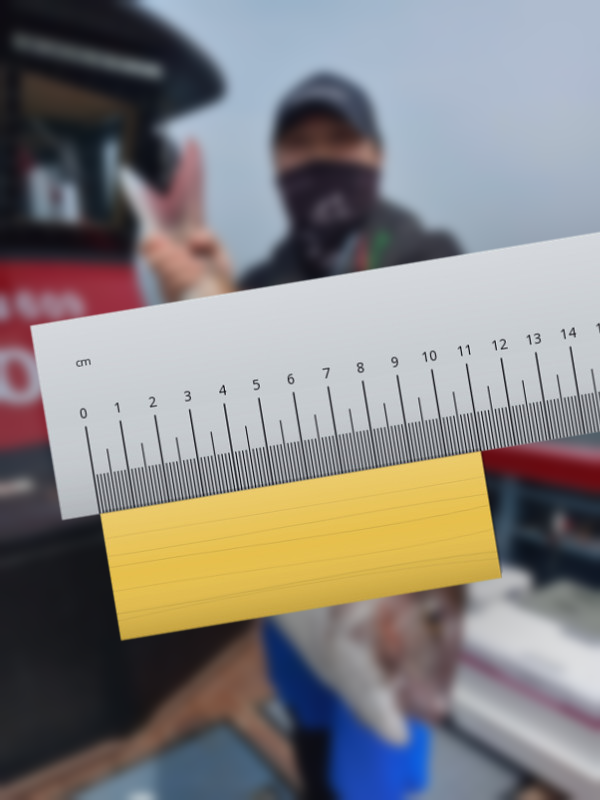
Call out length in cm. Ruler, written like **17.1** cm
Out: **11** cm
